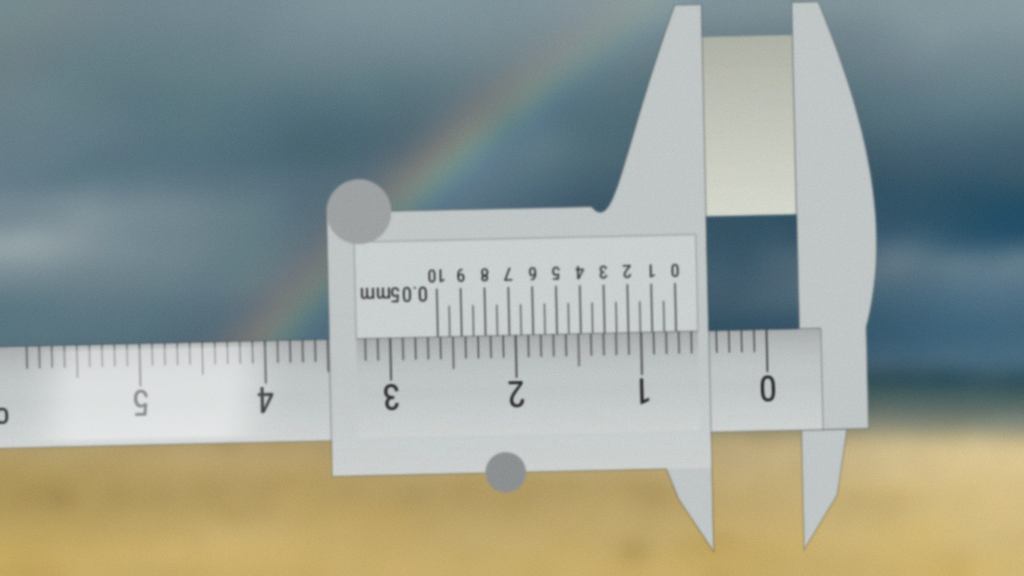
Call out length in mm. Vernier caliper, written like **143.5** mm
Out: **7.2** mm
